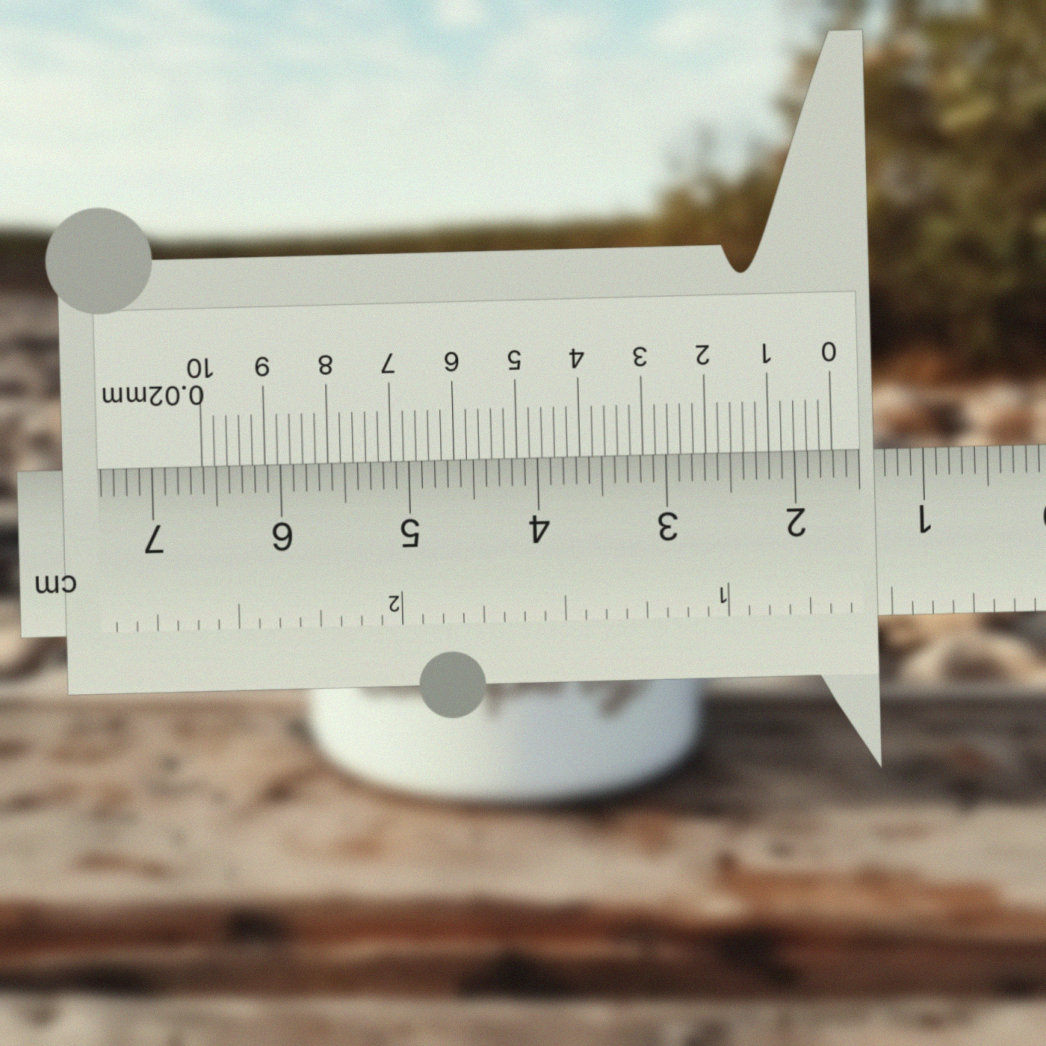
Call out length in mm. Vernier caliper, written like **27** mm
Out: **17.1** mm
